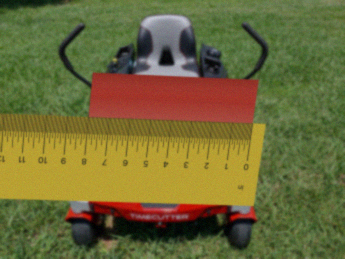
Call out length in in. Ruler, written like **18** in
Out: **8** in
